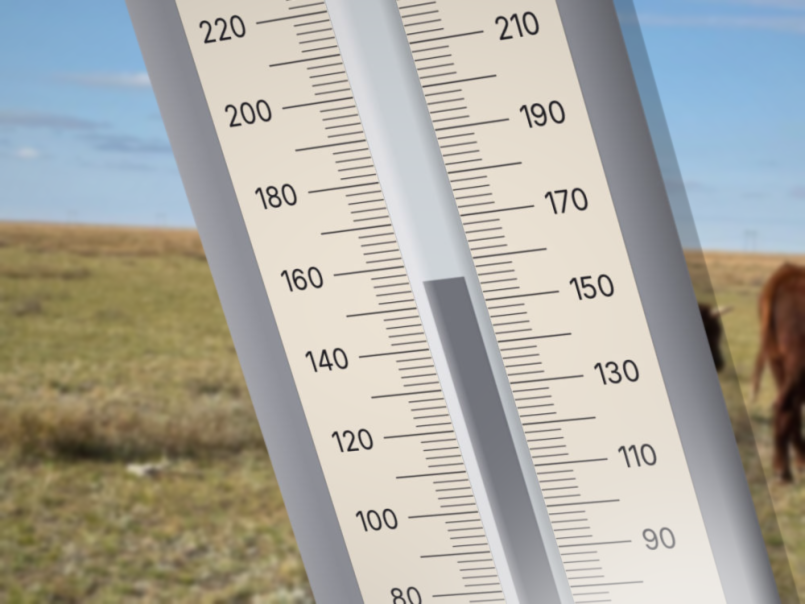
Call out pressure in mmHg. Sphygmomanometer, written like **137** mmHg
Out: **156** mmHg
